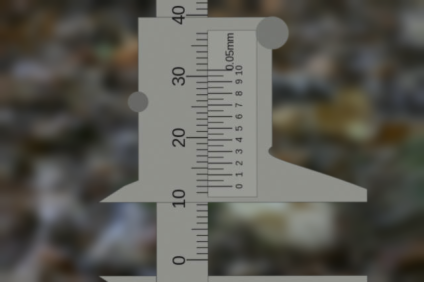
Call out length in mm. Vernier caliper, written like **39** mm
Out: **12.0** mm
